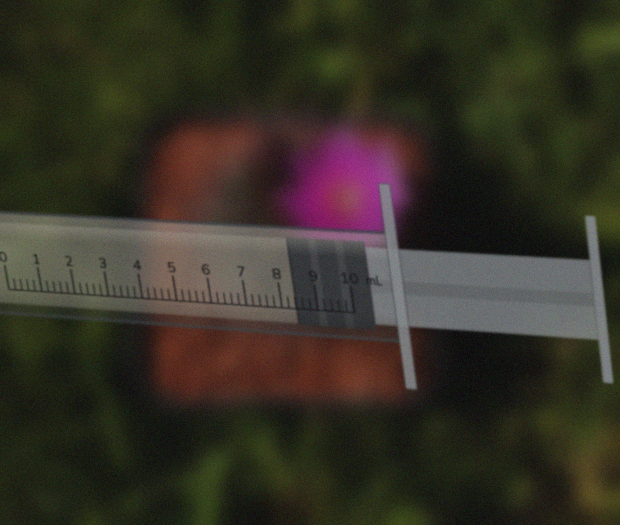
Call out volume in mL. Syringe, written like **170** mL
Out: **8.4** mL
